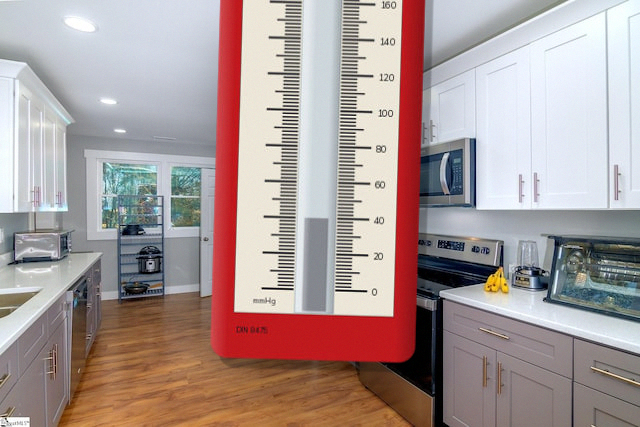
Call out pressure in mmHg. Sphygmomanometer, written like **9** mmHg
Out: **40** mmHg
